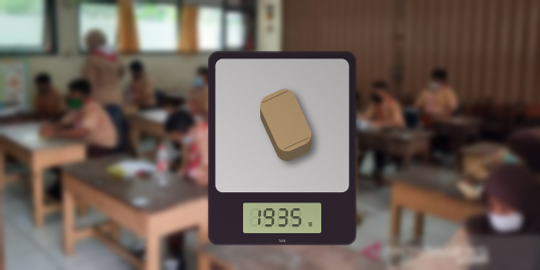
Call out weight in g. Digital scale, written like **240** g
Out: **1935** g
